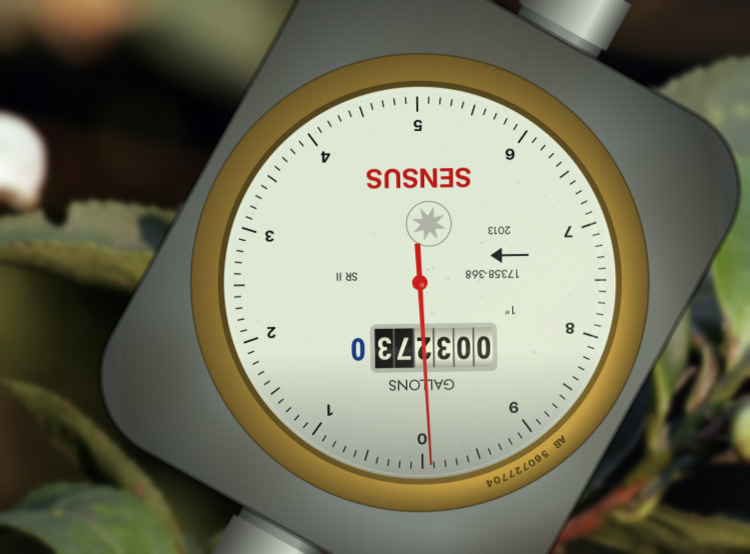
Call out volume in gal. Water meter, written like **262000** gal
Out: **32729.9** gal
